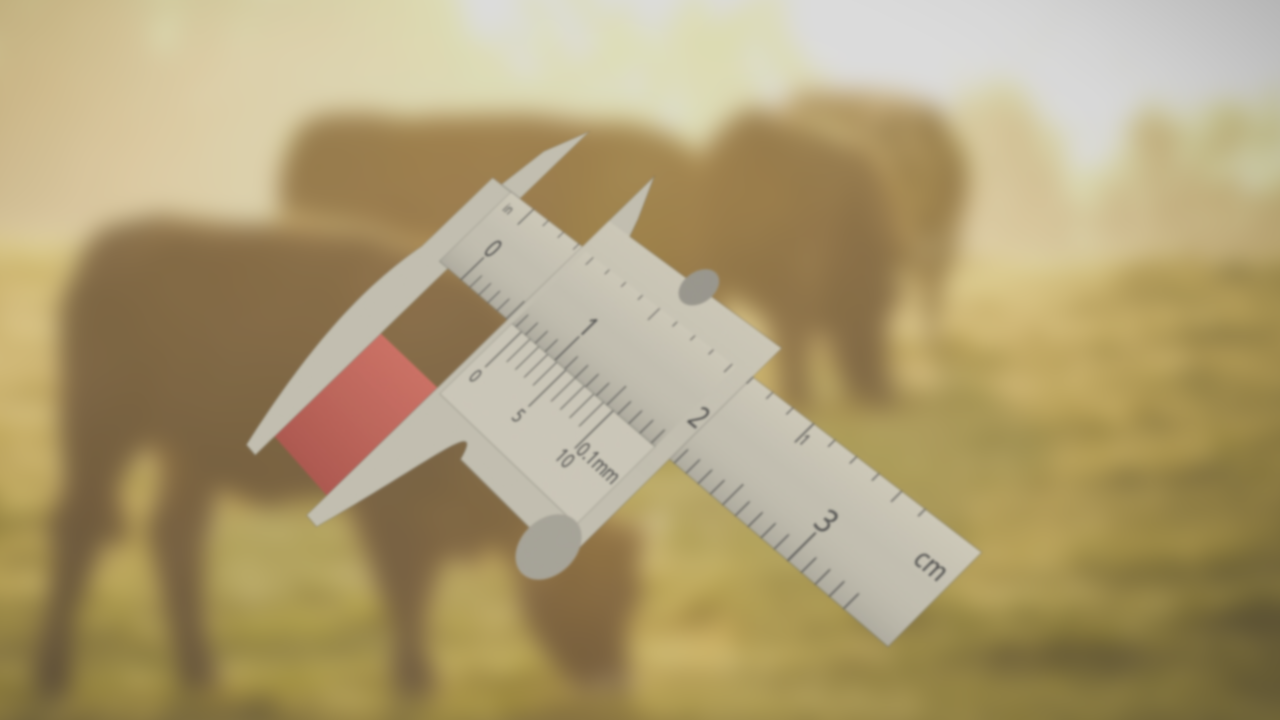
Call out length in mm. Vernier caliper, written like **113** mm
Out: **6.6** mm
